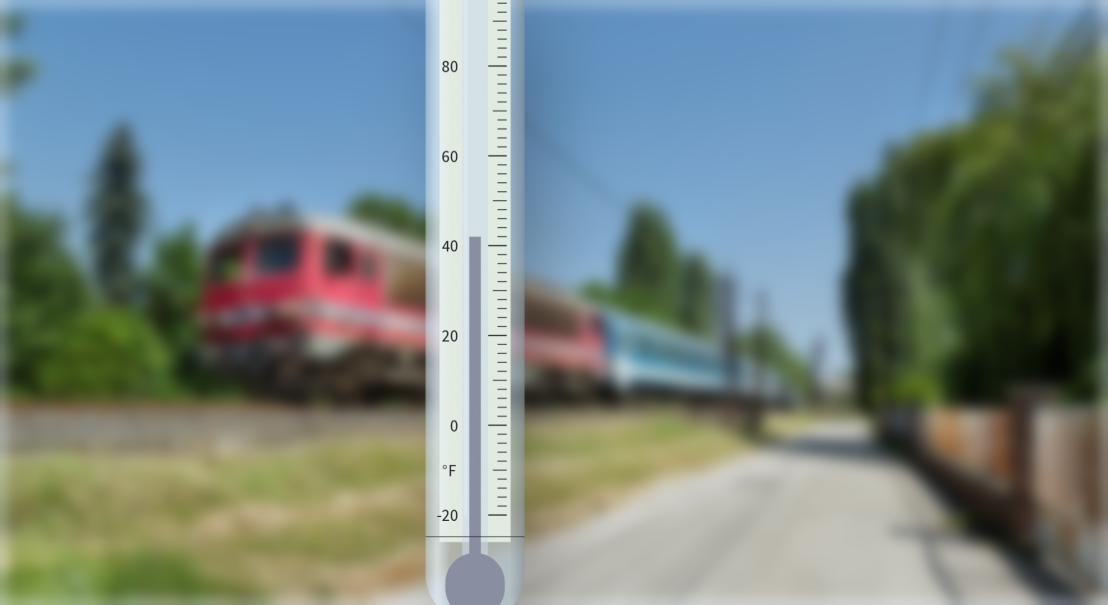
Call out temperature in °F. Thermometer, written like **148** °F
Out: **42** °F
